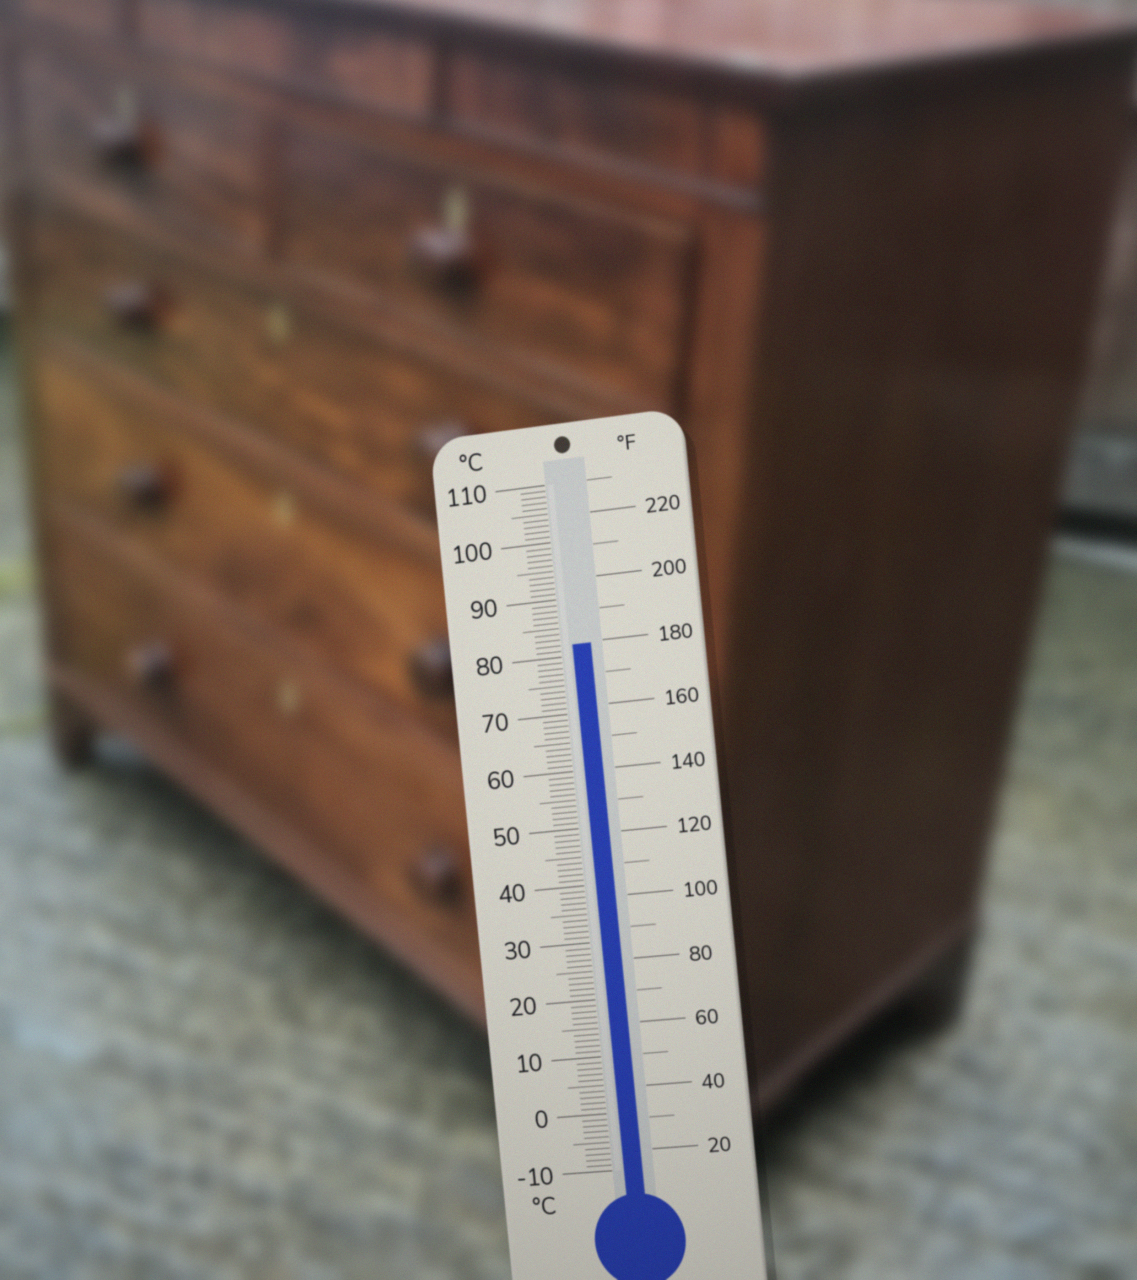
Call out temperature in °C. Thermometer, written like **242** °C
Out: **82** °C
